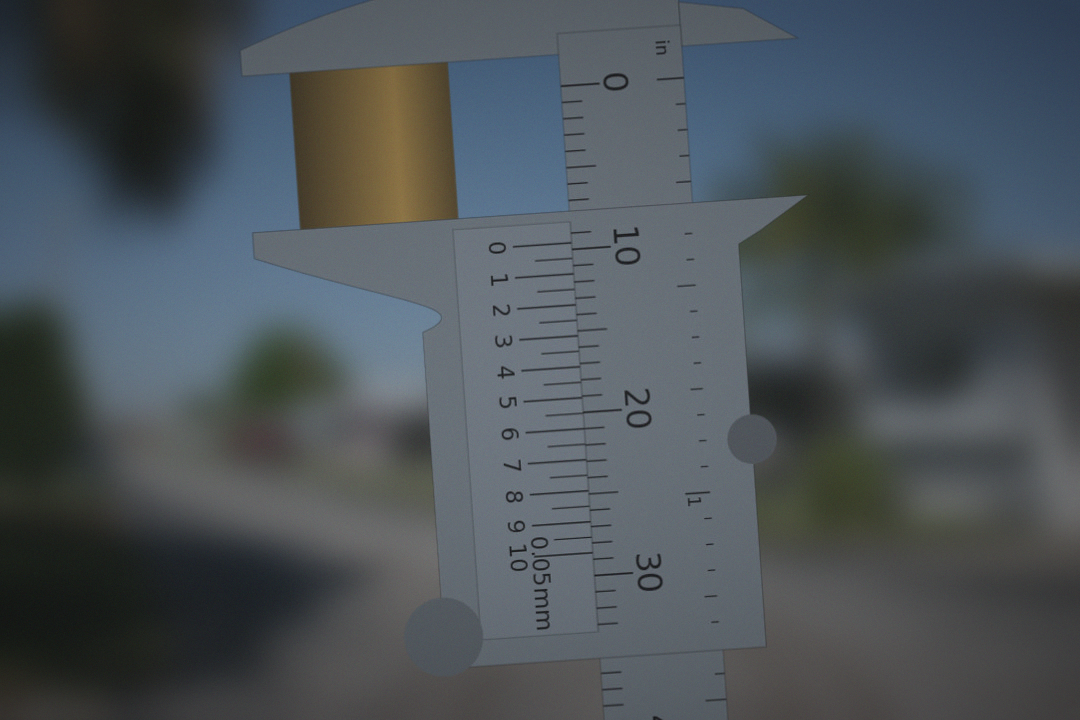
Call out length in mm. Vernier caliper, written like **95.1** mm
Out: **9.6** mm
